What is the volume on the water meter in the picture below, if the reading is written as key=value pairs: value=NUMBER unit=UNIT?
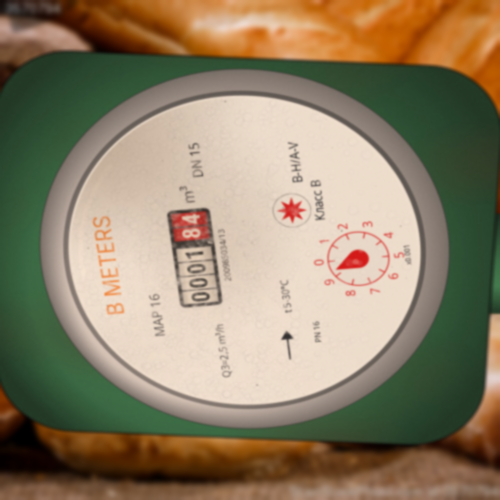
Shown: value=1.839 unit=m³
